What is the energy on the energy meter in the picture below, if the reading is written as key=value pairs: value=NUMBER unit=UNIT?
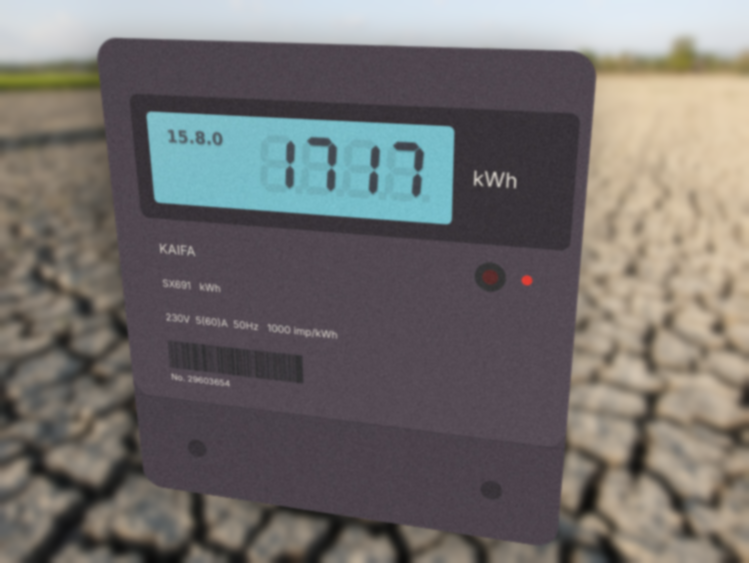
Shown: value=1717 unit=kWh
